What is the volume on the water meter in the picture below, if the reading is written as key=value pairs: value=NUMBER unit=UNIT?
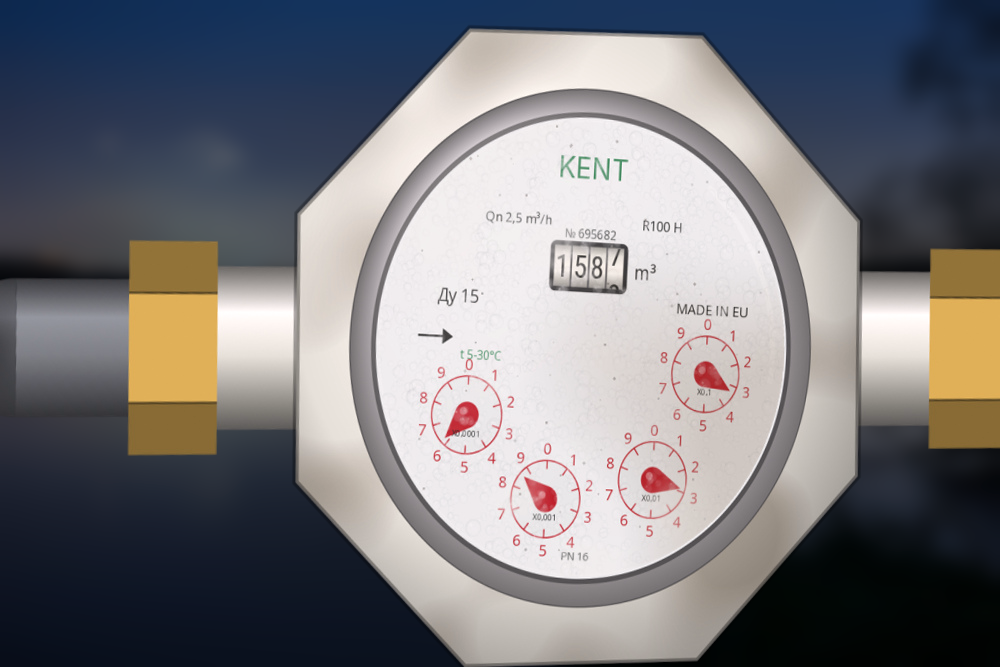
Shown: value=1587.3286 unit=m³
